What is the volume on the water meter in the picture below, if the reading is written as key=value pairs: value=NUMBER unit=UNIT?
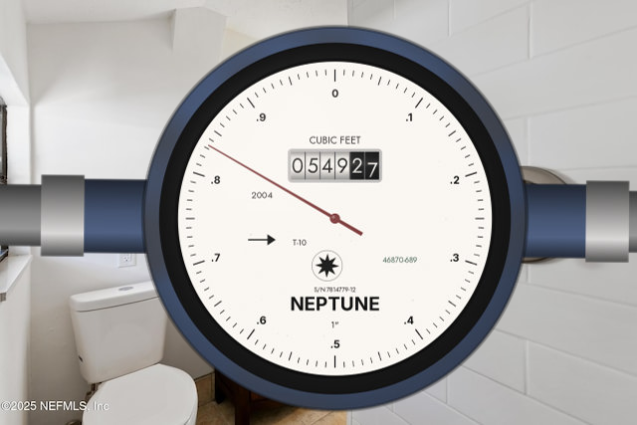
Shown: value=54926.83 unit=ft³
